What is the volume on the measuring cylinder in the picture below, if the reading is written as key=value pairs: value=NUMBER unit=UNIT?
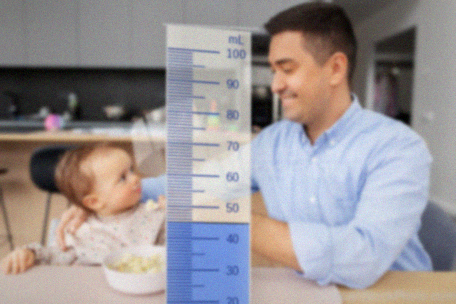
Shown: value=45 unit=mL
